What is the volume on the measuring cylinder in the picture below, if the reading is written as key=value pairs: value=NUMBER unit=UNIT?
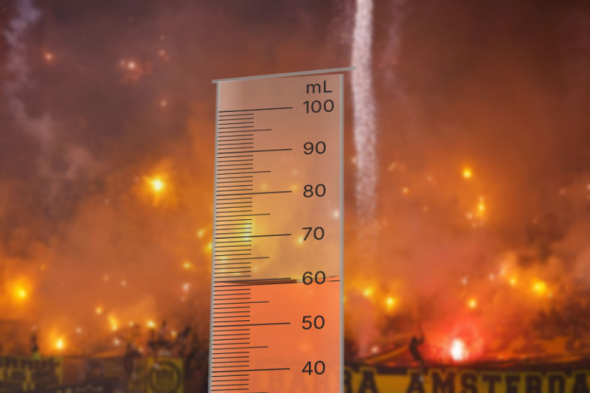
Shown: value=59 unit=mL
